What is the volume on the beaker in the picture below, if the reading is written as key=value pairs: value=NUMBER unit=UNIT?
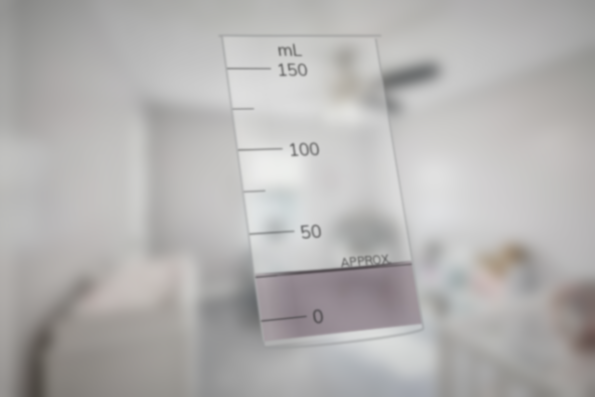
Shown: value=25 unit=mL
